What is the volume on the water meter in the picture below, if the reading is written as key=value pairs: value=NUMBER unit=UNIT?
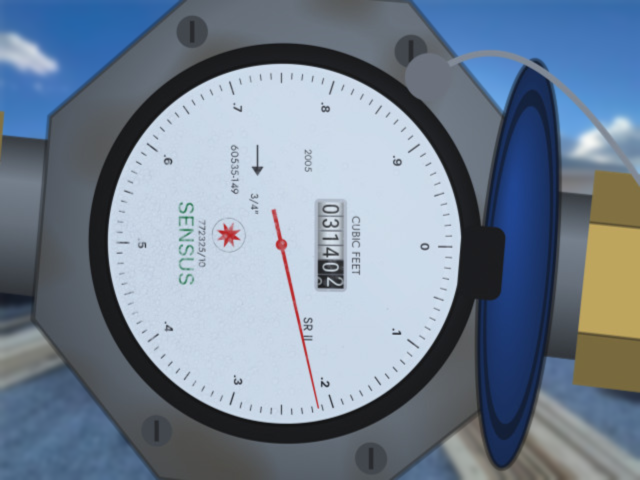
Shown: value=31402.21 unit=ft³
